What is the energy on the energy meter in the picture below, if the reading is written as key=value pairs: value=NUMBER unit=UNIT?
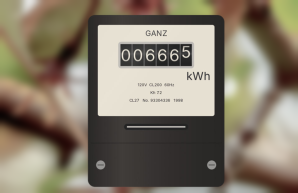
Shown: value=6665 unit=kWh
